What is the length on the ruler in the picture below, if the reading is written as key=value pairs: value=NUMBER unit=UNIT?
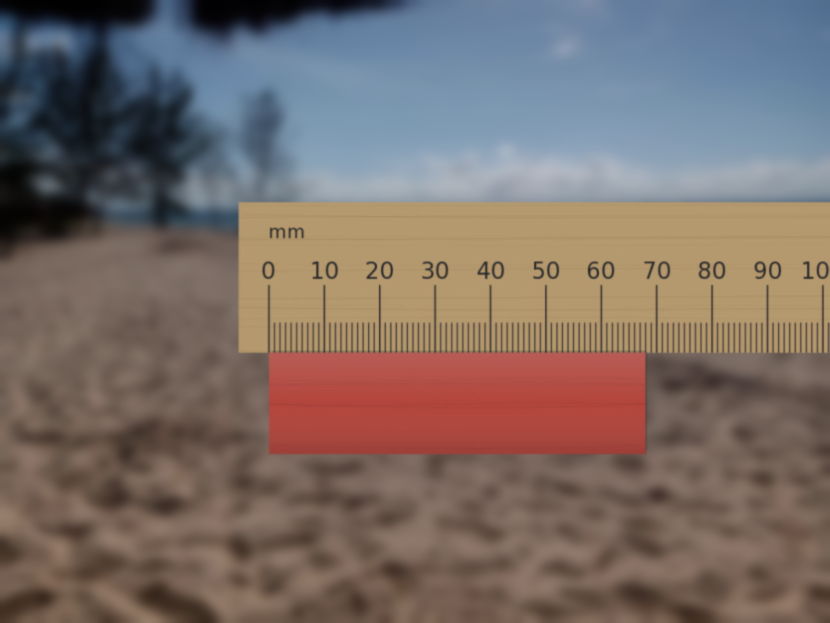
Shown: value=68 unit=mm
